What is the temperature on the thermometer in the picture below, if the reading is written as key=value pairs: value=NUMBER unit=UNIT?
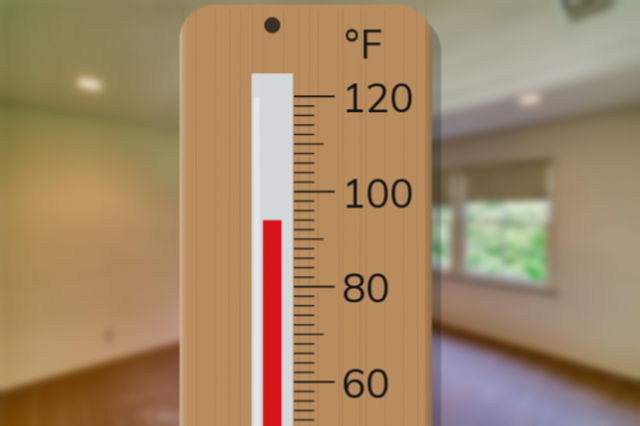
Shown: value=94 unit=°F
